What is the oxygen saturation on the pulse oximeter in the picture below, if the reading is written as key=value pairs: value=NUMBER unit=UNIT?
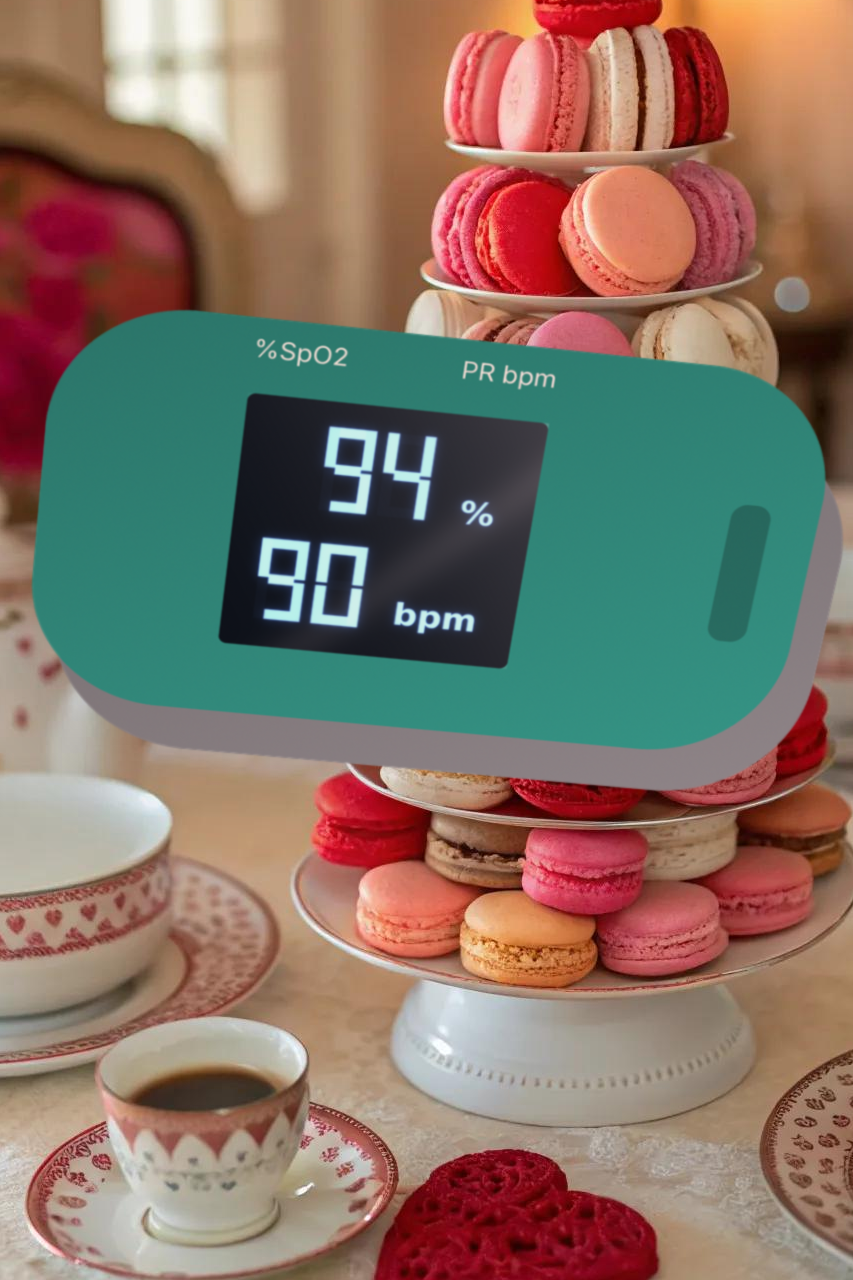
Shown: value=94 unit=%
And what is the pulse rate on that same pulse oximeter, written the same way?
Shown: value=90 unit=bpm
